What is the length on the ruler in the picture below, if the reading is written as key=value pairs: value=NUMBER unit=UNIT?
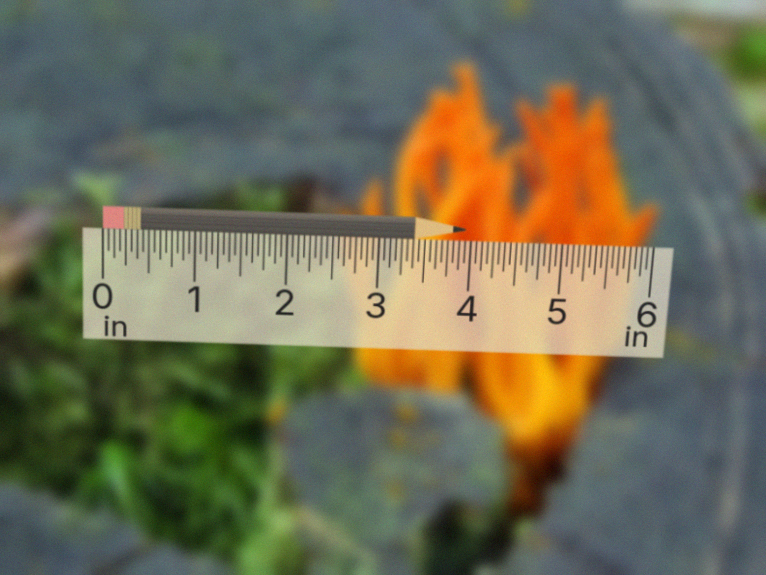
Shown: value=3.9375 unit=in
